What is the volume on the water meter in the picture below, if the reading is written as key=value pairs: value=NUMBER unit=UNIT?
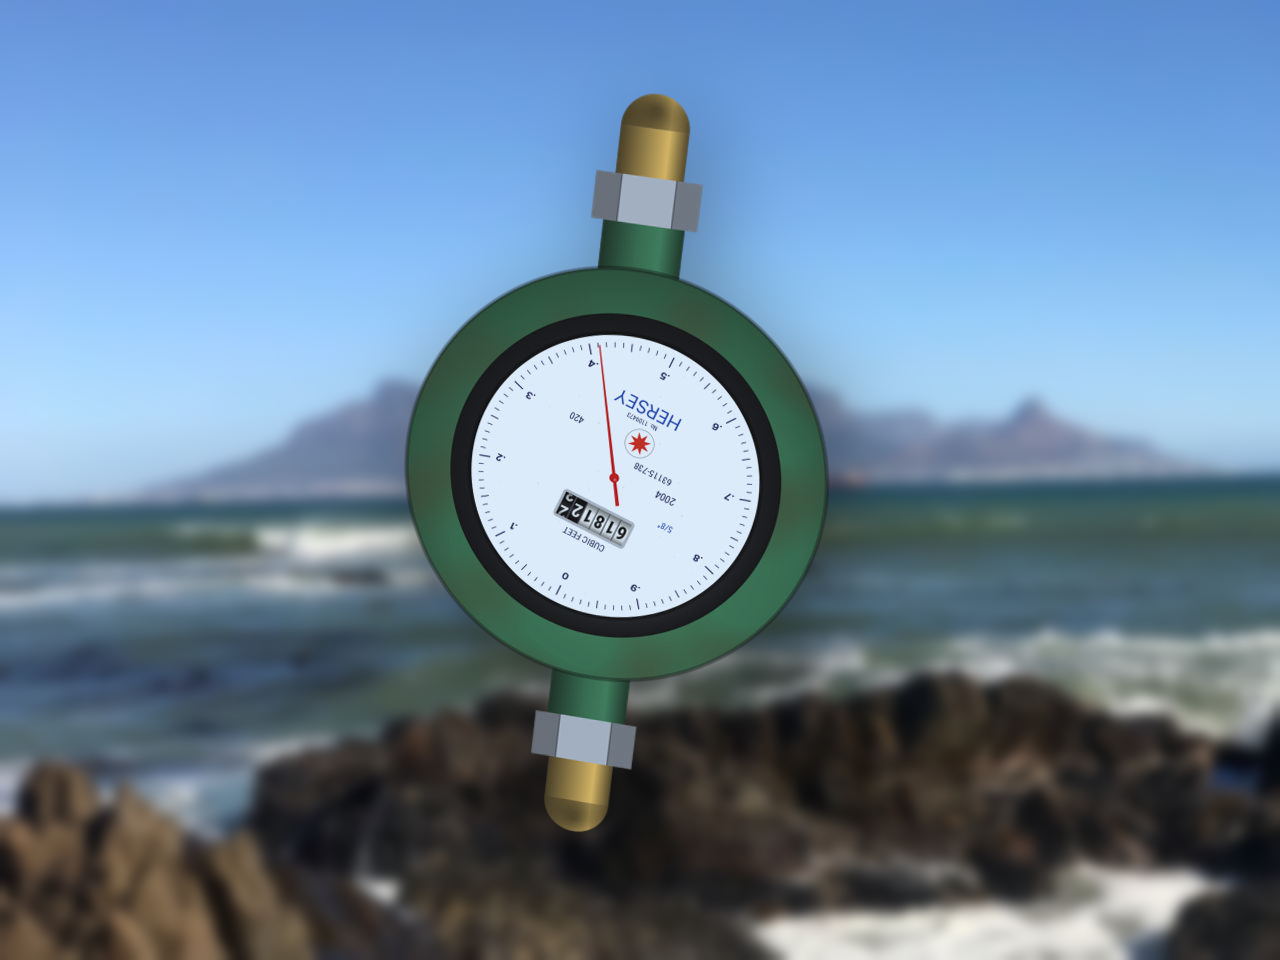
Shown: value=618122.41 unit=ft³
